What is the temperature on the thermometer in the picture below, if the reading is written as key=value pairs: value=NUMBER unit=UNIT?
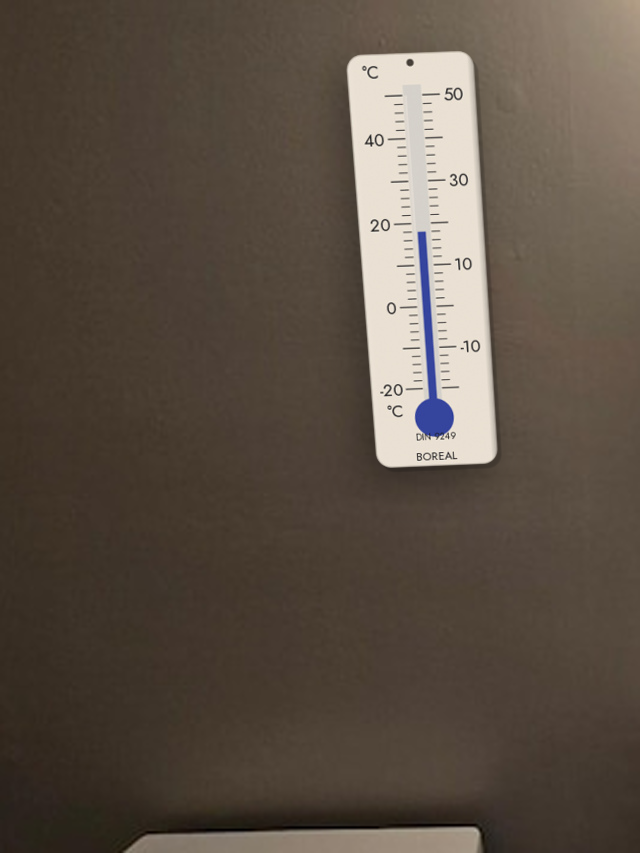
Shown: value=18 unit=°C
